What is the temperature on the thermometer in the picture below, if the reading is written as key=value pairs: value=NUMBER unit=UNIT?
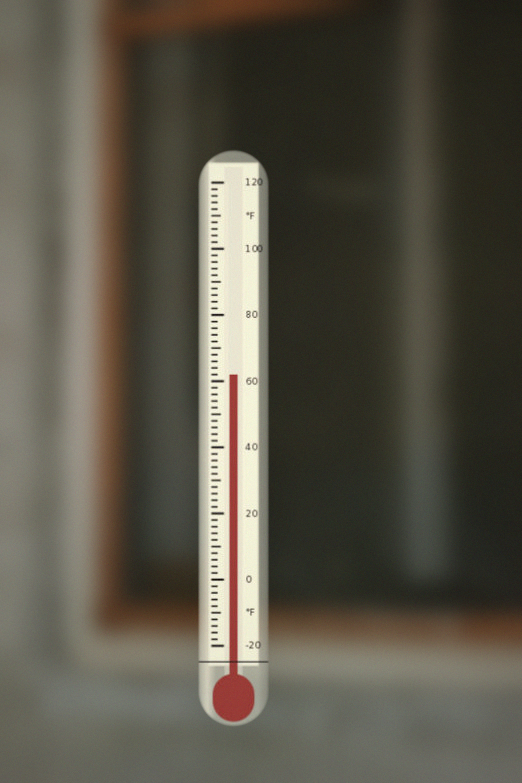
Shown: value=62 unit=°F
